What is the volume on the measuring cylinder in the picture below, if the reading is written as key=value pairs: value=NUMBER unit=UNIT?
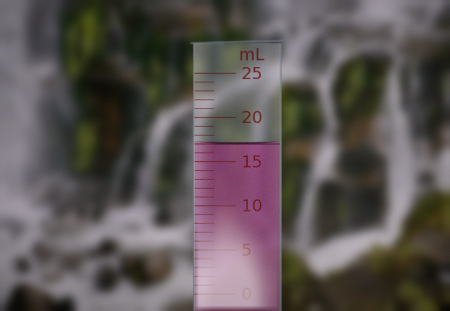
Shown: value=17 unit=mL
